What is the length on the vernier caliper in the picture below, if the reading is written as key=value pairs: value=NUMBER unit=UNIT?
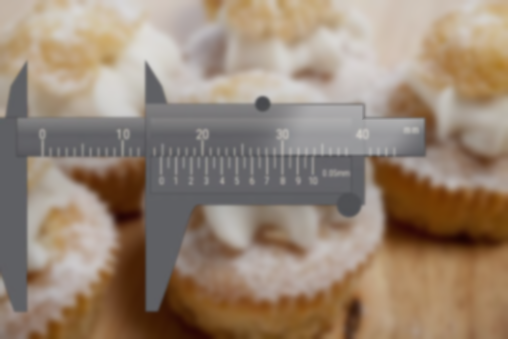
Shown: value=14.8 unit=mm
